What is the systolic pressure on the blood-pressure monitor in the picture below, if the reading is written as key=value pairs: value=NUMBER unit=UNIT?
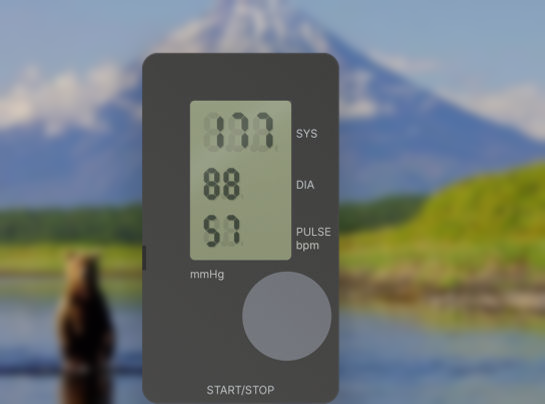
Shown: value=177 unit=mmHg
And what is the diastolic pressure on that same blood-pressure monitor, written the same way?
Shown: value=88 unit=mmHg
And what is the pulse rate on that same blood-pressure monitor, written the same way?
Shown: value=57 unit=bpm
